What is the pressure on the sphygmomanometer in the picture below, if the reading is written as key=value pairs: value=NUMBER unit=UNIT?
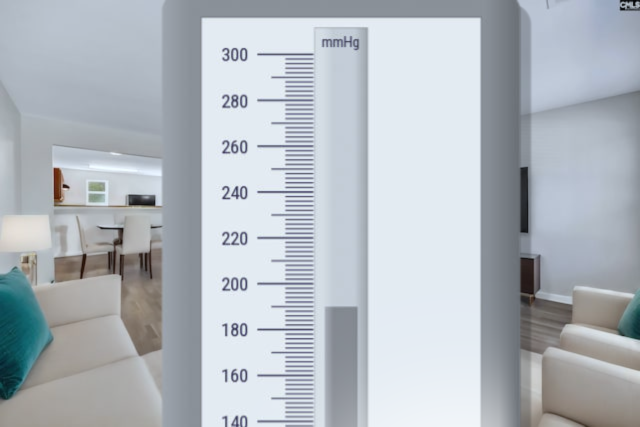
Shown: value=190 unit=mmHg
